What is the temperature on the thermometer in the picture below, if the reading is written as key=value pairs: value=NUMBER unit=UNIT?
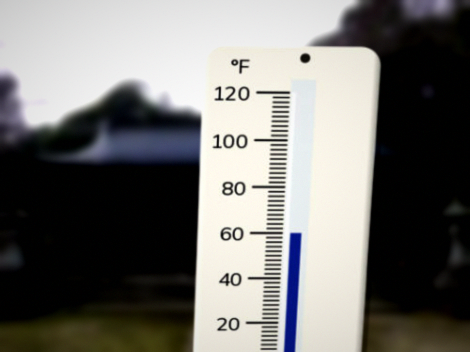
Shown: value=60 unit=°F
